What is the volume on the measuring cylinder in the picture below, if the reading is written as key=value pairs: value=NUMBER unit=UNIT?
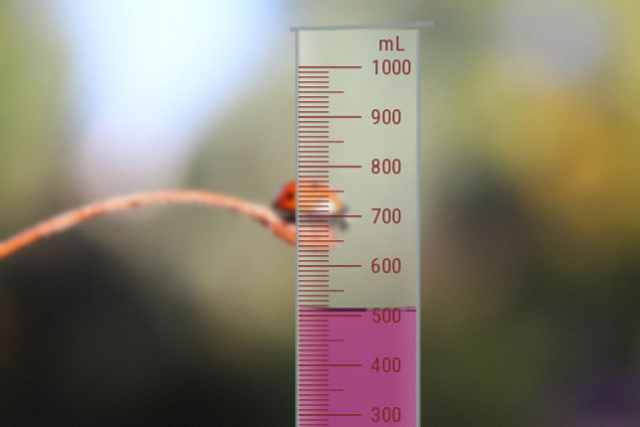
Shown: value=510 unit=mL
